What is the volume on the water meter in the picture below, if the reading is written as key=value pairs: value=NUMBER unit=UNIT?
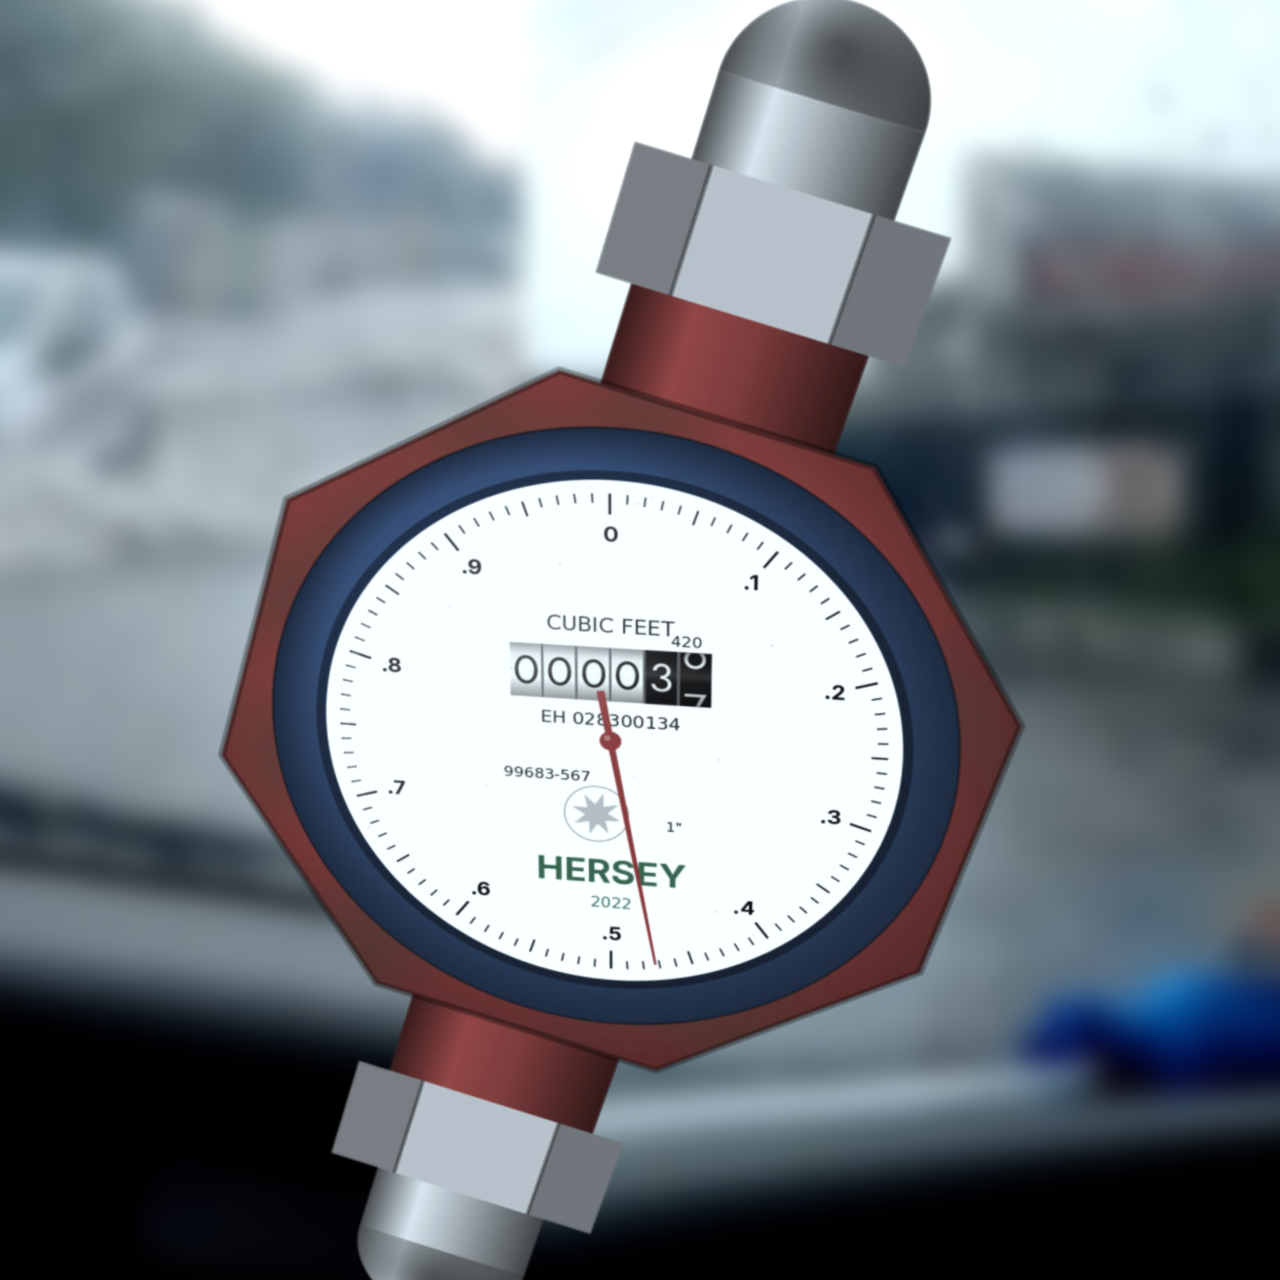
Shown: value=36.47 unit=ft³
